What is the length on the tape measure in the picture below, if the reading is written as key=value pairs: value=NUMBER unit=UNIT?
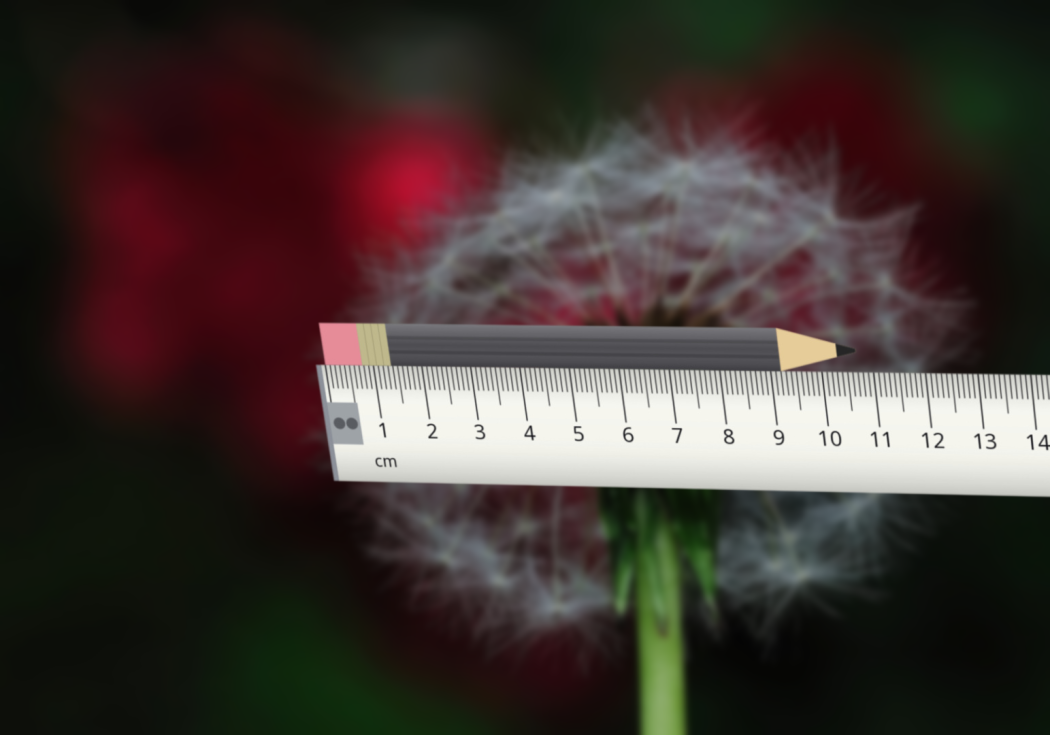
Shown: value=10.7 unit=cm
